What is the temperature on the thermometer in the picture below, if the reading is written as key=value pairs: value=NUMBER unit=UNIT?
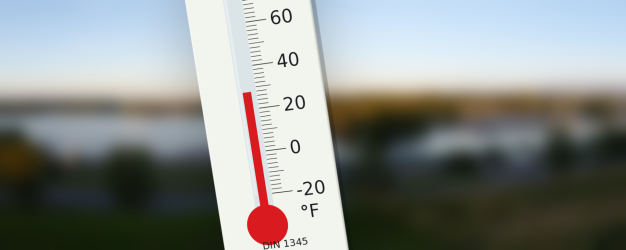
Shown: value=28 unit=°F
